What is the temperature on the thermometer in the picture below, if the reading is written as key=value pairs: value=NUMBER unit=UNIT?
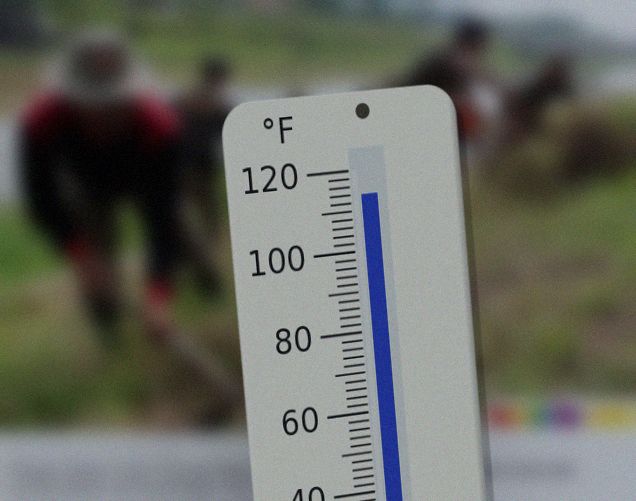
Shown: value=114 unit=°F
